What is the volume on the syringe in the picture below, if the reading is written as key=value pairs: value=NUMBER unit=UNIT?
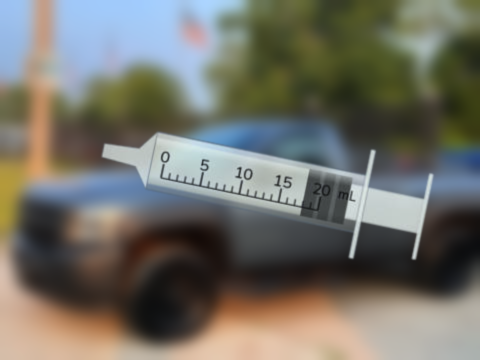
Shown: value=18 unit=mL
